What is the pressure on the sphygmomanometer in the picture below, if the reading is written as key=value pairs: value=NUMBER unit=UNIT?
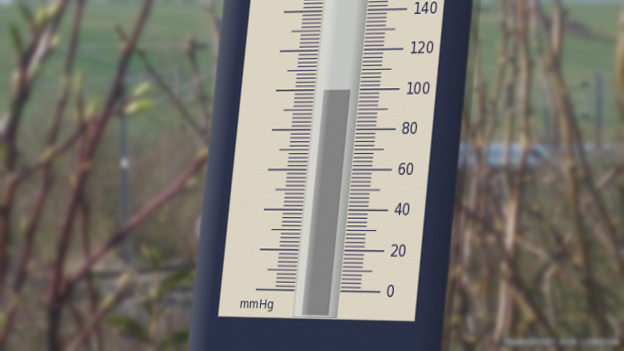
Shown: value=100 unit=mmHg
